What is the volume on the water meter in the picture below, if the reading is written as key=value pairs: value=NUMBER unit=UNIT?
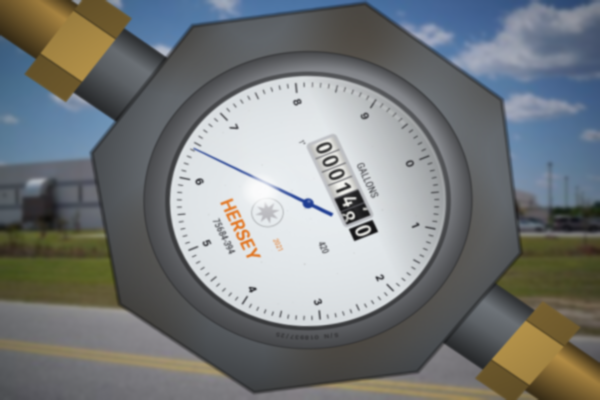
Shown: value=1476.4 unit=gal
